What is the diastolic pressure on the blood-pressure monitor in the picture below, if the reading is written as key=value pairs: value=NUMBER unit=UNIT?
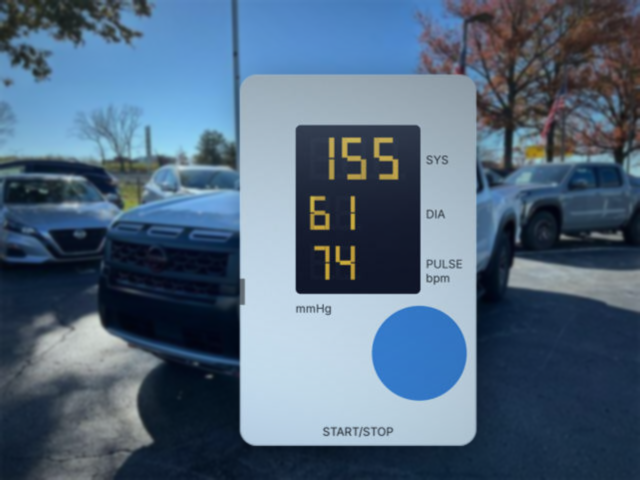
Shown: value=61 unit=mmHg
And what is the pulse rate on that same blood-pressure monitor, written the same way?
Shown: value=74 unit=bpm
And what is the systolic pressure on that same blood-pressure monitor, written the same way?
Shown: value=155 unit=mmHg
